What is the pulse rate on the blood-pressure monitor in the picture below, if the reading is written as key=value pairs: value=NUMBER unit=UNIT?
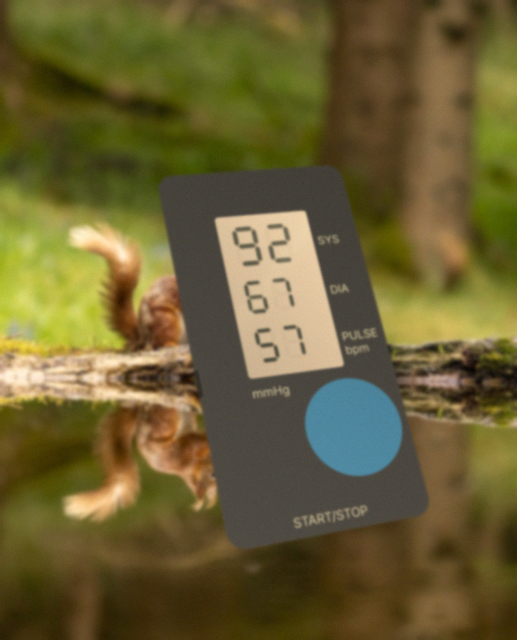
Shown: value=57 unit=bpm
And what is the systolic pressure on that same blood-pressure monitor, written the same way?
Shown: value=92 unit=mmHg
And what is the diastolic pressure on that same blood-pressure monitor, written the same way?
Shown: value=67 unit=mmHg
